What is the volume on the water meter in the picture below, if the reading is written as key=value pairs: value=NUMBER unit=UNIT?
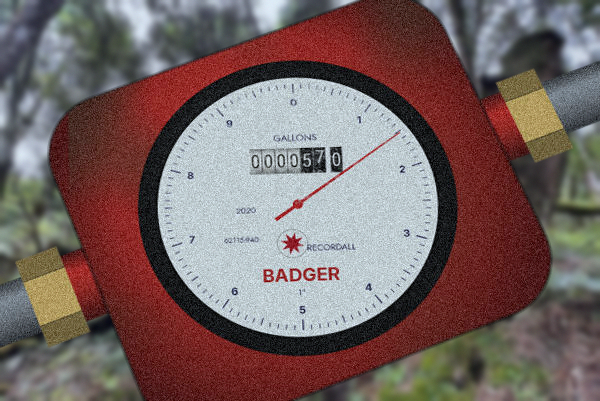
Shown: value=571.5 unit=gal
